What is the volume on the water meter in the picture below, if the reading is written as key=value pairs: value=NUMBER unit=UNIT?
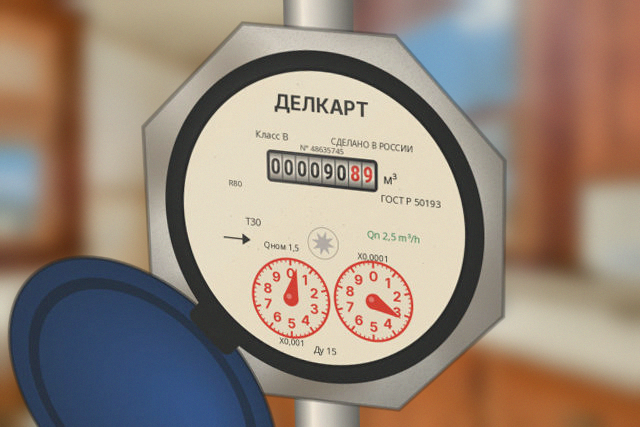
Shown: value=90.8903 unit=m³
